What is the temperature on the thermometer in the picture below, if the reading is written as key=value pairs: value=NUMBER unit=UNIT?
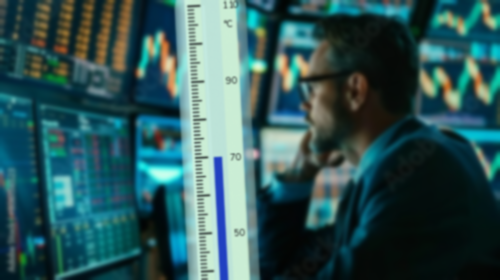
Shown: value=70 unit=°C
